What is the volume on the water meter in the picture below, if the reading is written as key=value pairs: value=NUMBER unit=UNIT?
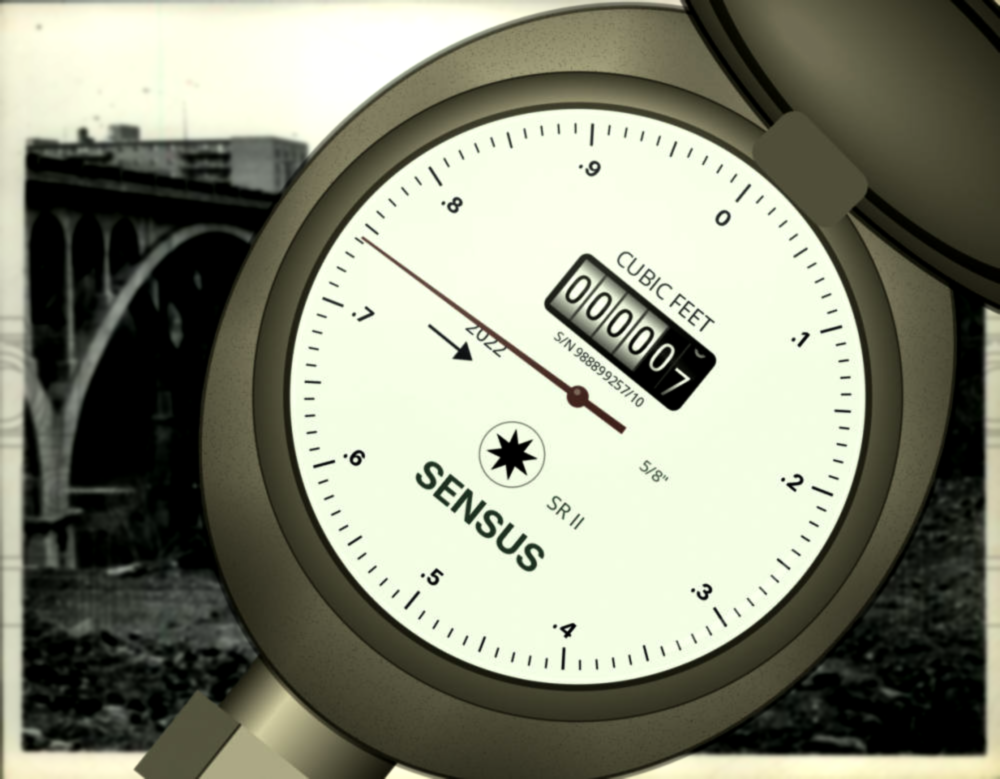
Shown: value=6.74 unit=ft³
